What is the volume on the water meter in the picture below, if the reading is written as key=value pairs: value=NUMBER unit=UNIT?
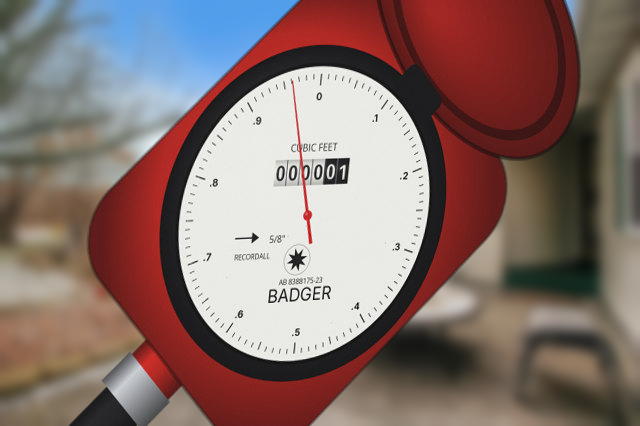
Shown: value=0.96 unit=ft³
